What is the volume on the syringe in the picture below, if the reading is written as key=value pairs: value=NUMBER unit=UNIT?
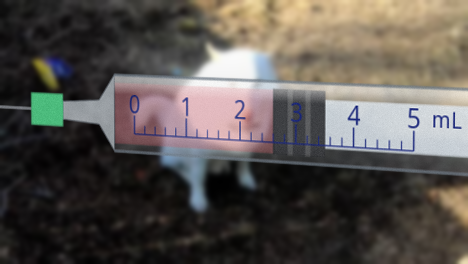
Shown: value=2.6 unit=mL
